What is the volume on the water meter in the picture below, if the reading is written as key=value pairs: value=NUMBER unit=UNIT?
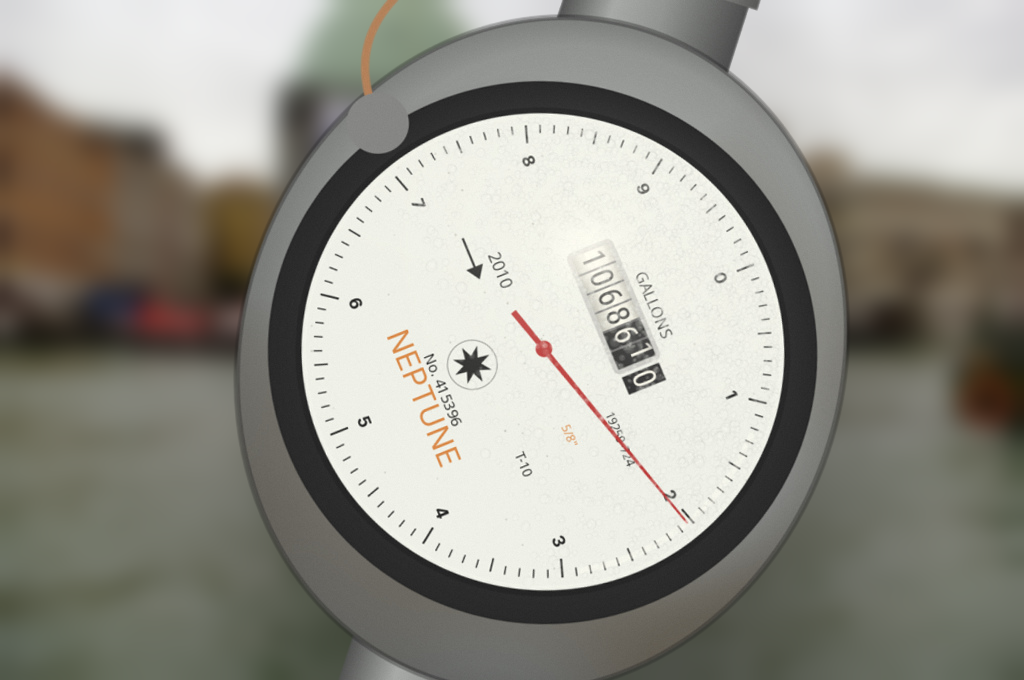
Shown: value=1068612.0 unit=gal
